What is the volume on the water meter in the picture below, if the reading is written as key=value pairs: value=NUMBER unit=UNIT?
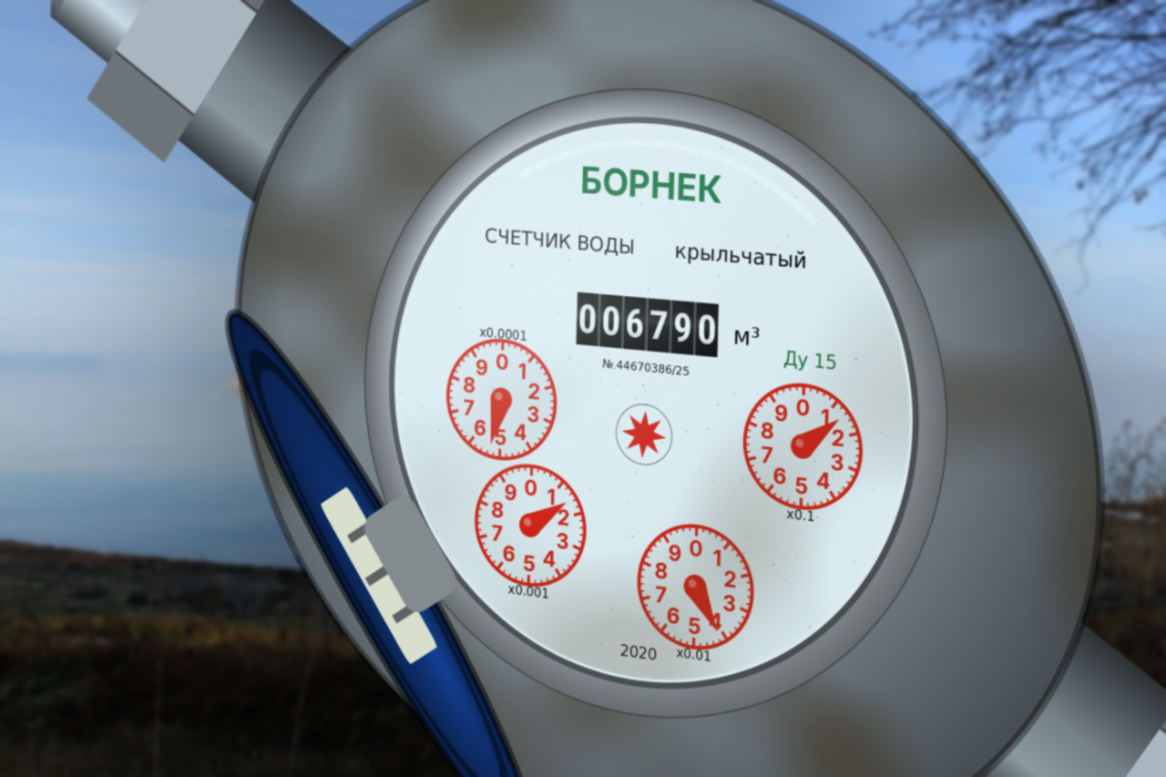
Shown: value=6790.1415 unit=m³
